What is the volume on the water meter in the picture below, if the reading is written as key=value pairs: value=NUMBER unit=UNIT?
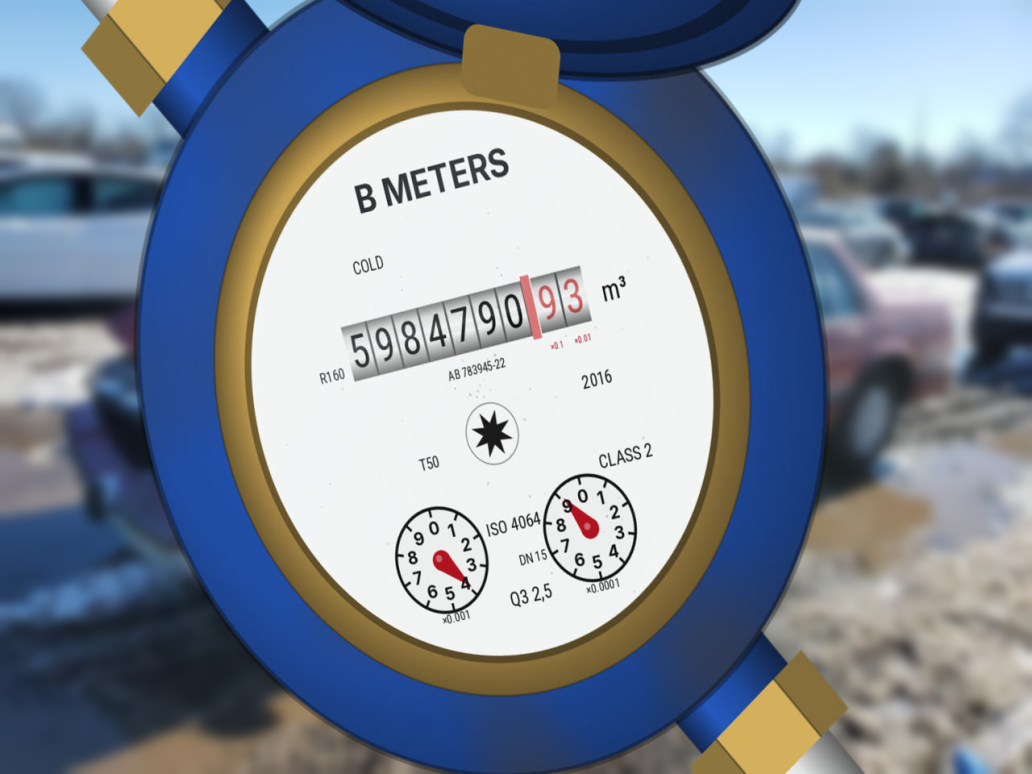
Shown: value=5984790.9339 unit=m³
